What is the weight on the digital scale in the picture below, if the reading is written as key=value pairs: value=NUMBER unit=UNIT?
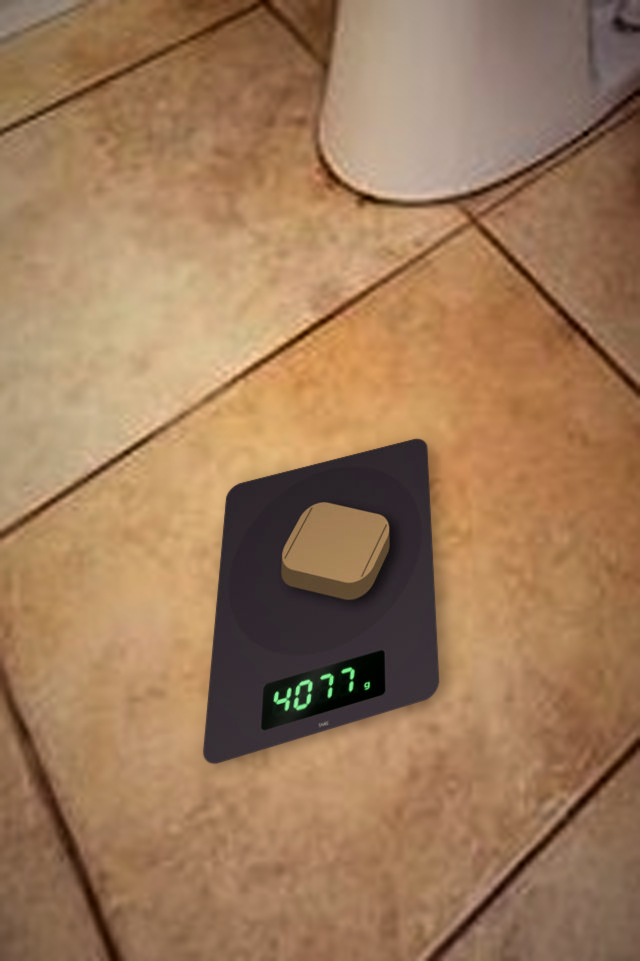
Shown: value=4077 unit=g
